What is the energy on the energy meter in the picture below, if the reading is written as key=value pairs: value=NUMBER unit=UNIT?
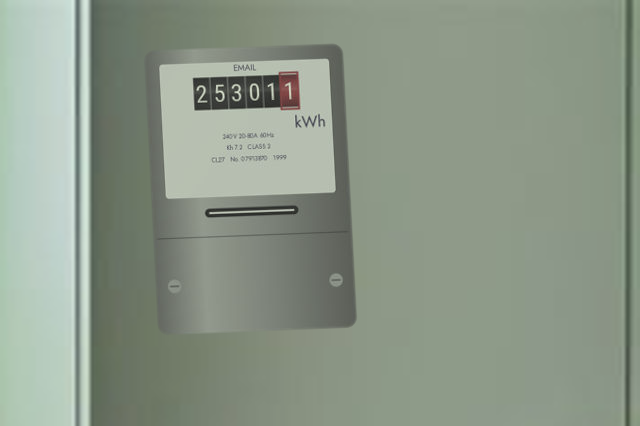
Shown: value=25301.1 unit=kWh
